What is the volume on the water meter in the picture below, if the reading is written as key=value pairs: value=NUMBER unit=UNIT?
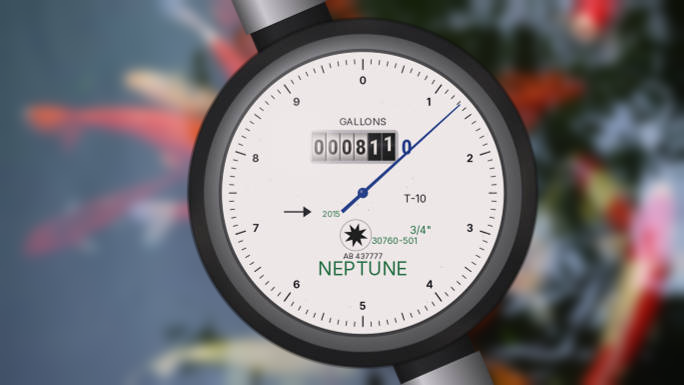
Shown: value=8111.3 unit=gal
